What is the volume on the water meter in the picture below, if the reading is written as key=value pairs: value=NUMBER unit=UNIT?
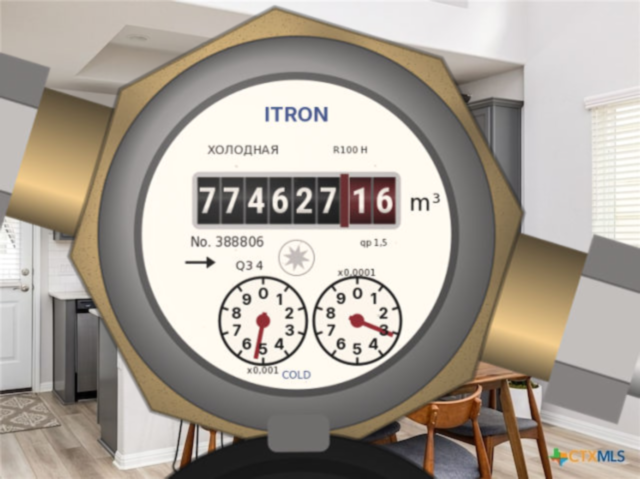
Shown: value=774627.1653 unit=m³
